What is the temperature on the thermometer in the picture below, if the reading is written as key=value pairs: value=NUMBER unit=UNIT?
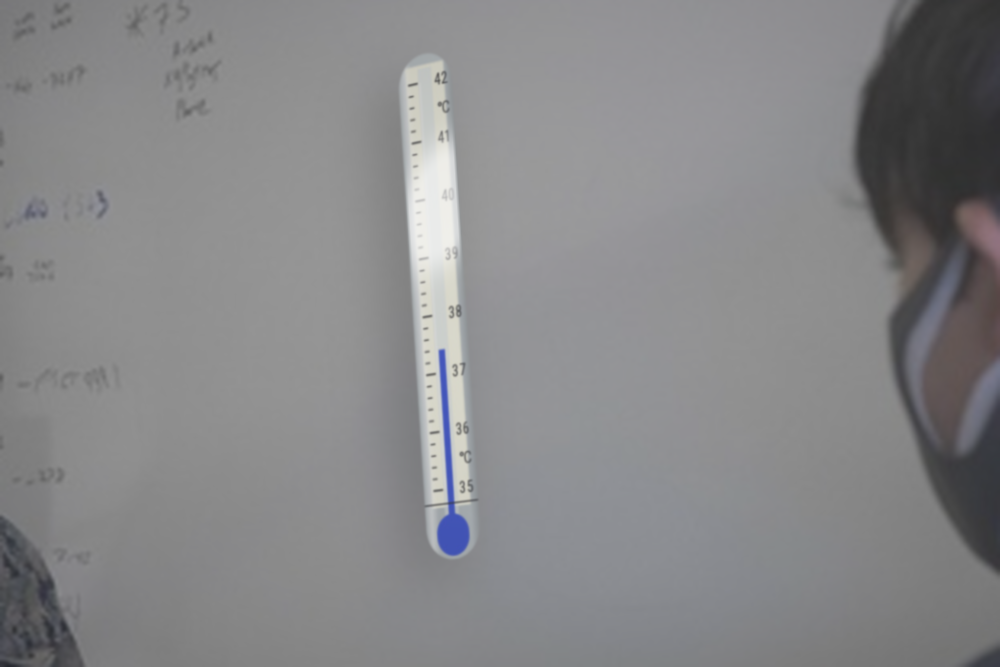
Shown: value=37.4 unit=°C
